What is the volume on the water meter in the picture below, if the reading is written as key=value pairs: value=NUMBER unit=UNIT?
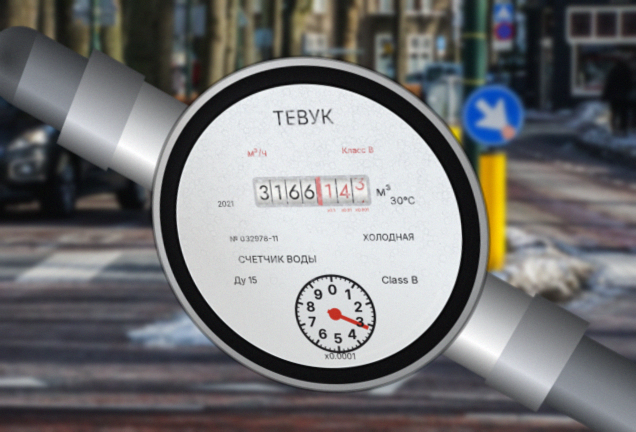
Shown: value=3166.1433 unit=m³
